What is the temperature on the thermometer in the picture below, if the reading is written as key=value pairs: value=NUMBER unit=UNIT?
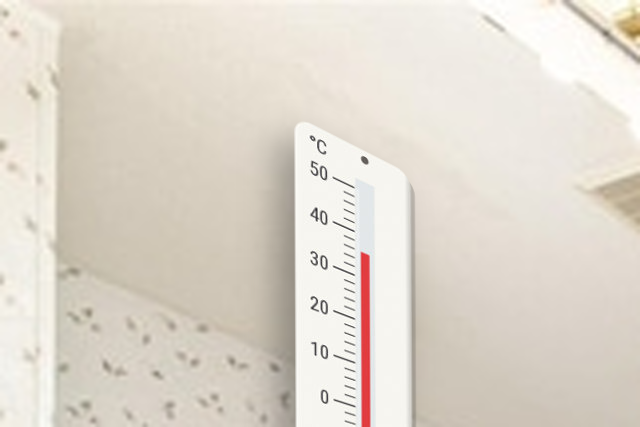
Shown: value=36 unit=°C
